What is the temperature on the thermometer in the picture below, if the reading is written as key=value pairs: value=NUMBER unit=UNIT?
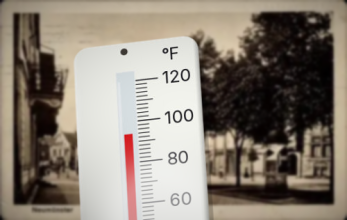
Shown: value=94 unit=°F
